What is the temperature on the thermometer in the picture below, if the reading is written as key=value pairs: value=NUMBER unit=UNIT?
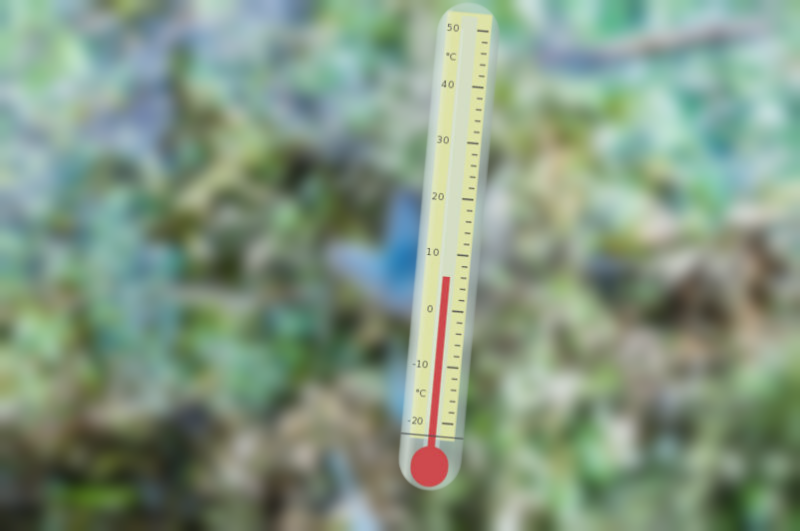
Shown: value=6 unit=°C
